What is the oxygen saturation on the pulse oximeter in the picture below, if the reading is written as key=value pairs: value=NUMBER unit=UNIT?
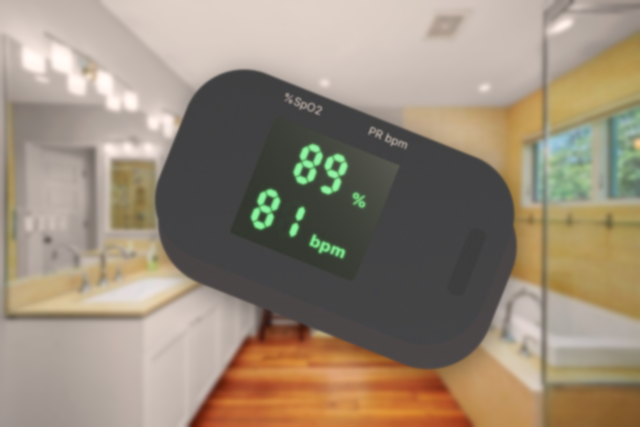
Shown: value=89 unit=%
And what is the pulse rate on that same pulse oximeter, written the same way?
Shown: value=81 unit=bpm
